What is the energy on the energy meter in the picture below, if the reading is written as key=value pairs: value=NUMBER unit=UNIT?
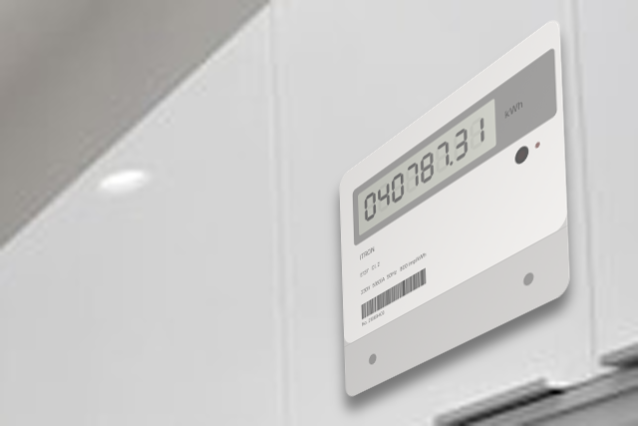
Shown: value=40787.31 unit=kWh
